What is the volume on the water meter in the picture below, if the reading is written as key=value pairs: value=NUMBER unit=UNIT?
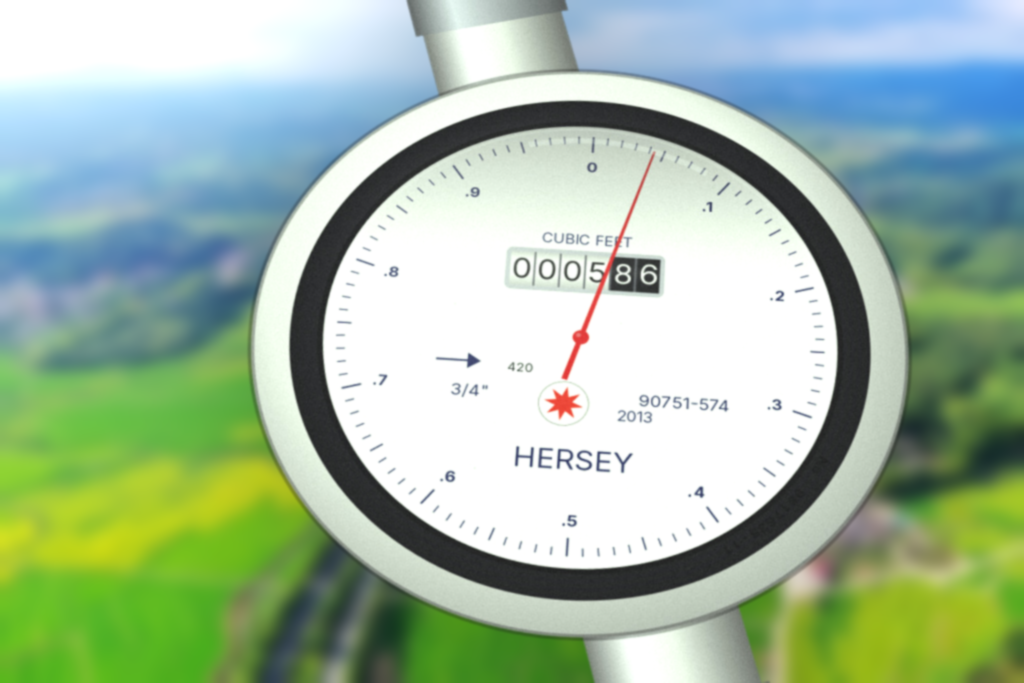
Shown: value=586.04 unit=ft³
